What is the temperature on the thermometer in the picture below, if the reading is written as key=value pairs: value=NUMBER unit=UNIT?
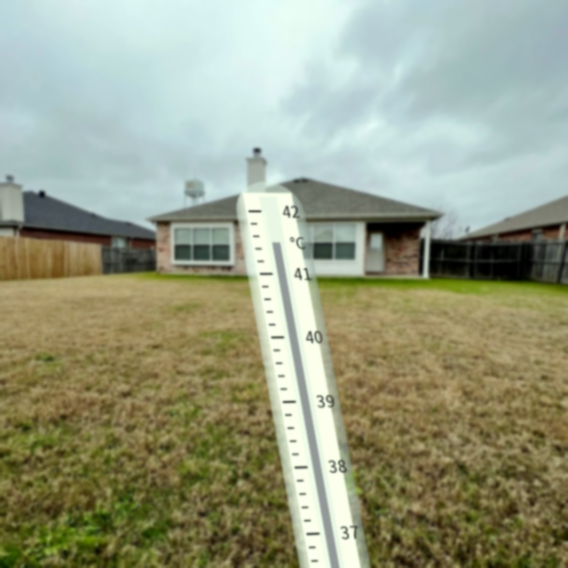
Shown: value=41.5 unit=°C
